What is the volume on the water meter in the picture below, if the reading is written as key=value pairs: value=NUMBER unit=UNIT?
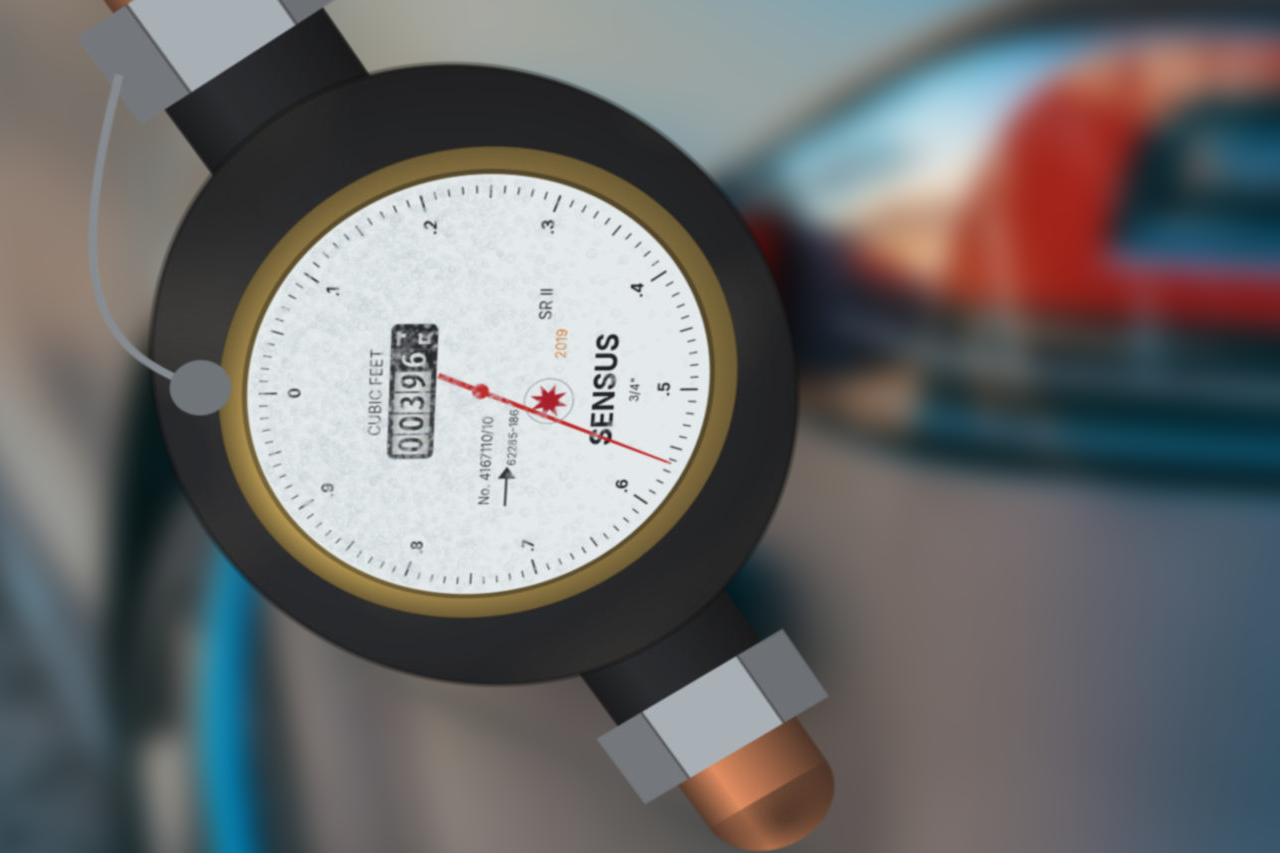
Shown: value=3964.56 unit=ft³
